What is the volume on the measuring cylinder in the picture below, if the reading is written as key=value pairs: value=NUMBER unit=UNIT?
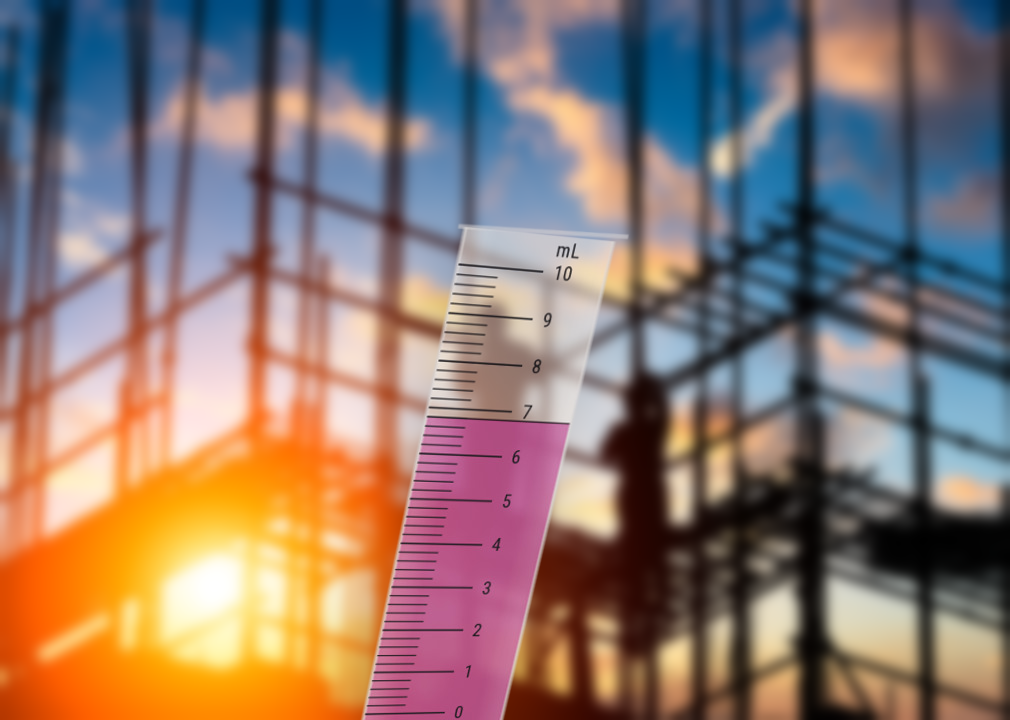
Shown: value=6.8 unit=mL
